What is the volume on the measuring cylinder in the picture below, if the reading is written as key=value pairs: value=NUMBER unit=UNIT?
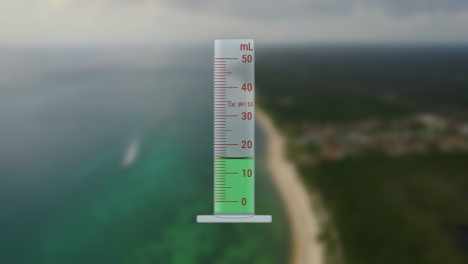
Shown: value=15 unit=mL
